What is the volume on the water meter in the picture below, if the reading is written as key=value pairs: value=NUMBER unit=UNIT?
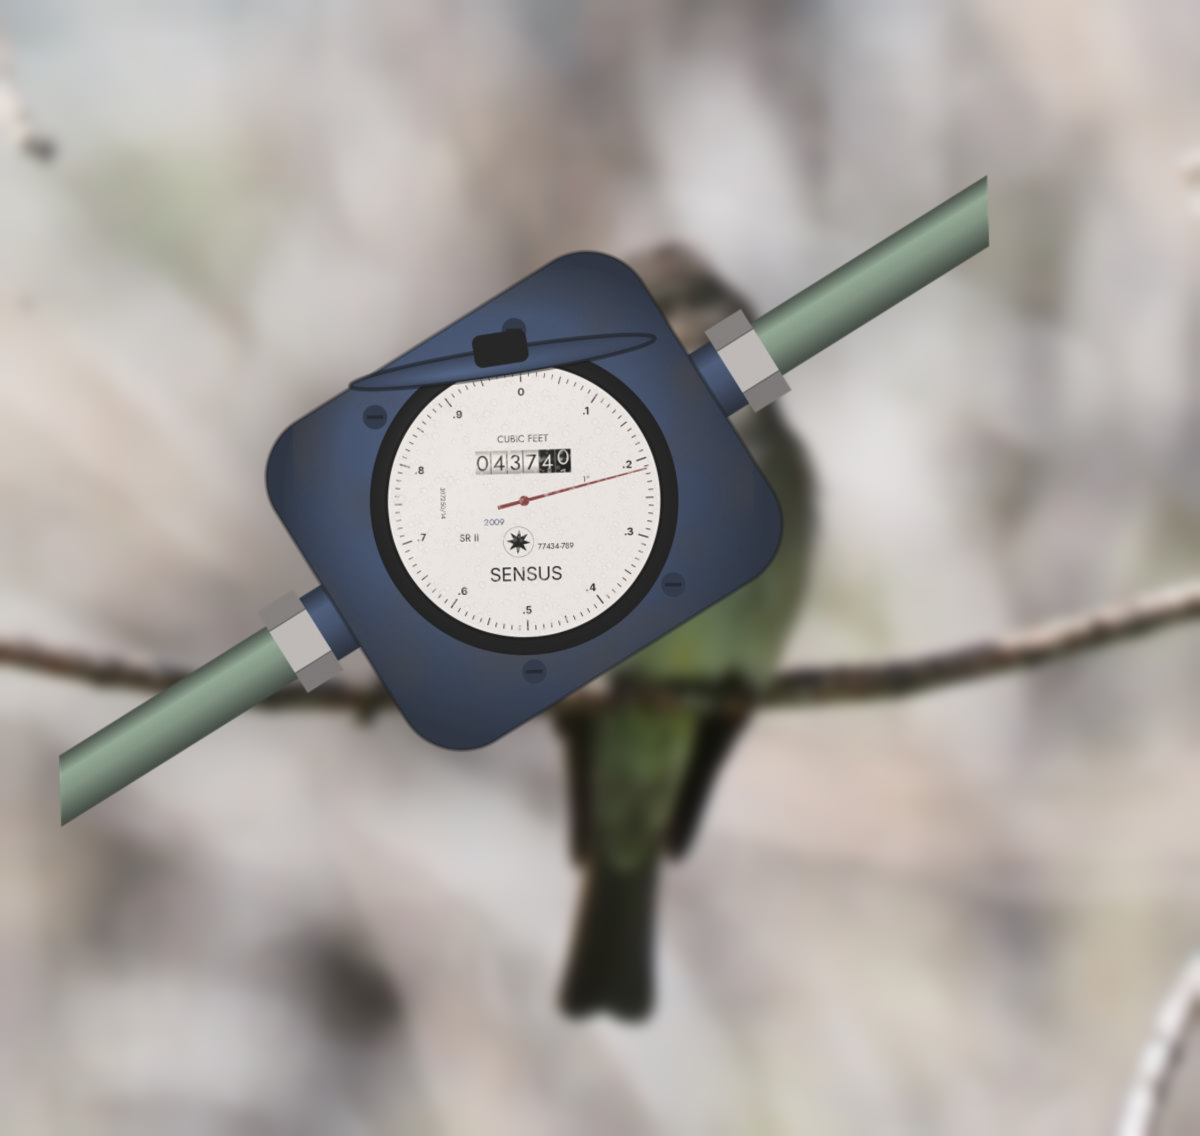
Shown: value=43740.21 unit=ft³
